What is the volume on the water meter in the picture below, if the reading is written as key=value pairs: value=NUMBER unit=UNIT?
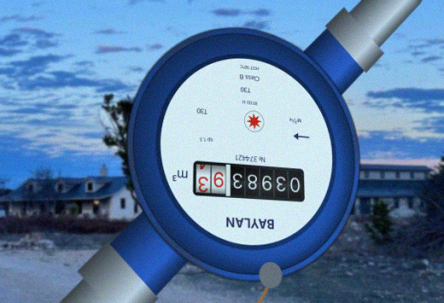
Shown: value=3983.93 unit=m³
